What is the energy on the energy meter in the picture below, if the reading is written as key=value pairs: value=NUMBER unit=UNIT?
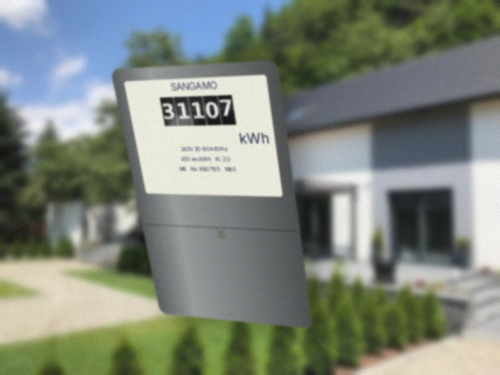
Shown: value=31107 unit=kWh
